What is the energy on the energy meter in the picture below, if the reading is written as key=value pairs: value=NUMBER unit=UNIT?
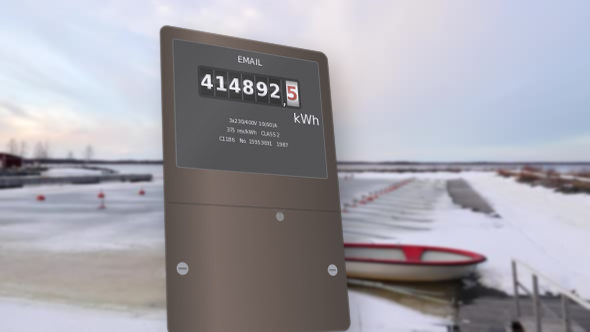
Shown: value=414892.5 unit=kWh
